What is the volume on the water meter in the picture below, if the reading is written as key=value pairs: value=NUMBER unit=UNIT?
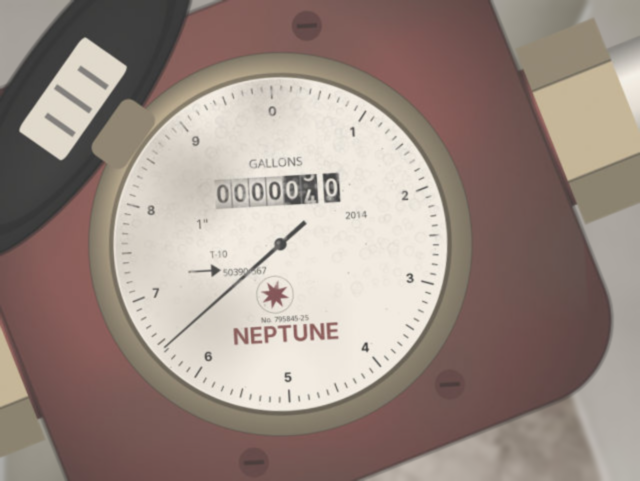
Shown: value=36.4 unit=gal
